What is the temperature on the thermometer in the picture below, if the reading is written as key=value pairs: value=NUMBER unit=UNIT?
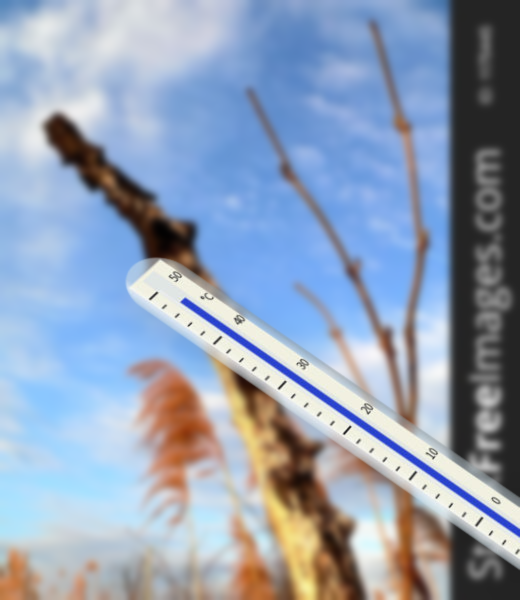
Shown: value=47 unit=°C
